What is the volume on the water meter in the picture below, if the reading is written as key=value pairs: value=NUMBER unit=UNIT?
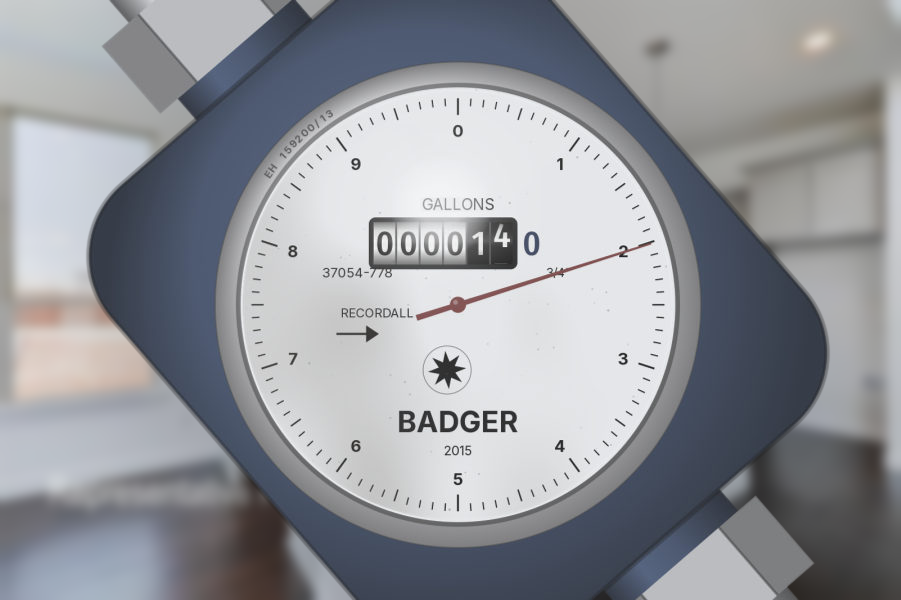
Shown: value=142.0 unit=gal
